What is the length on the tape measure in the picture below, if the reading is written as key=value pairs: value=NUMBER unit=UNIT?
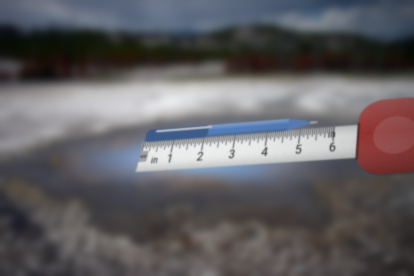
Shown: value=5.5 unit=in
